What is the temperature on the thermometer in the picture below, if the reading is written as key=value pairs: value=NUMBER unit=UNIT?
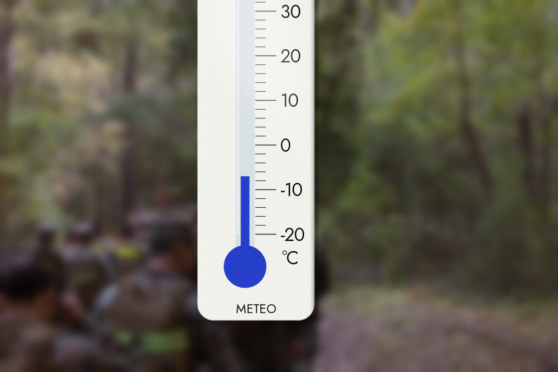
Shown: value=-7 unit=°C
